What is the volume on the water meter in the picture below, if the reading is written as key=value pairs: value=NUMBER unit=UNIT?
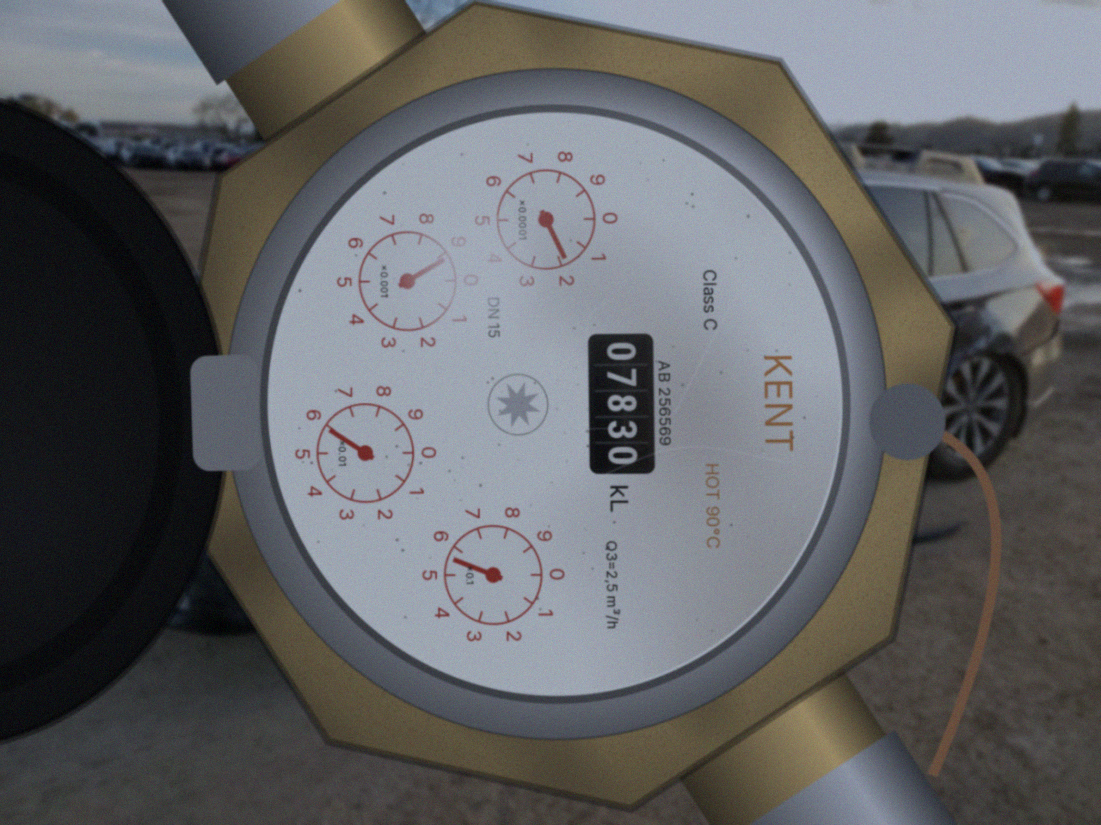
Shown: value=7830.5591 unit=kL
